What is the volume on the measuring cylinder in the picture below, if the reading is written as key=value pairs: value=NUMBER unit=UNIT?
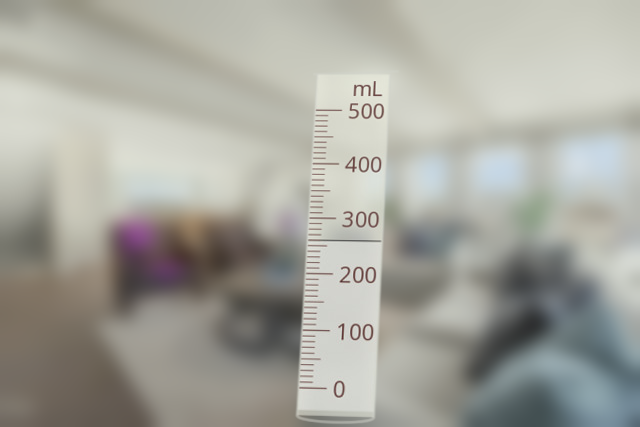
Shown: value=260 unit=mL
